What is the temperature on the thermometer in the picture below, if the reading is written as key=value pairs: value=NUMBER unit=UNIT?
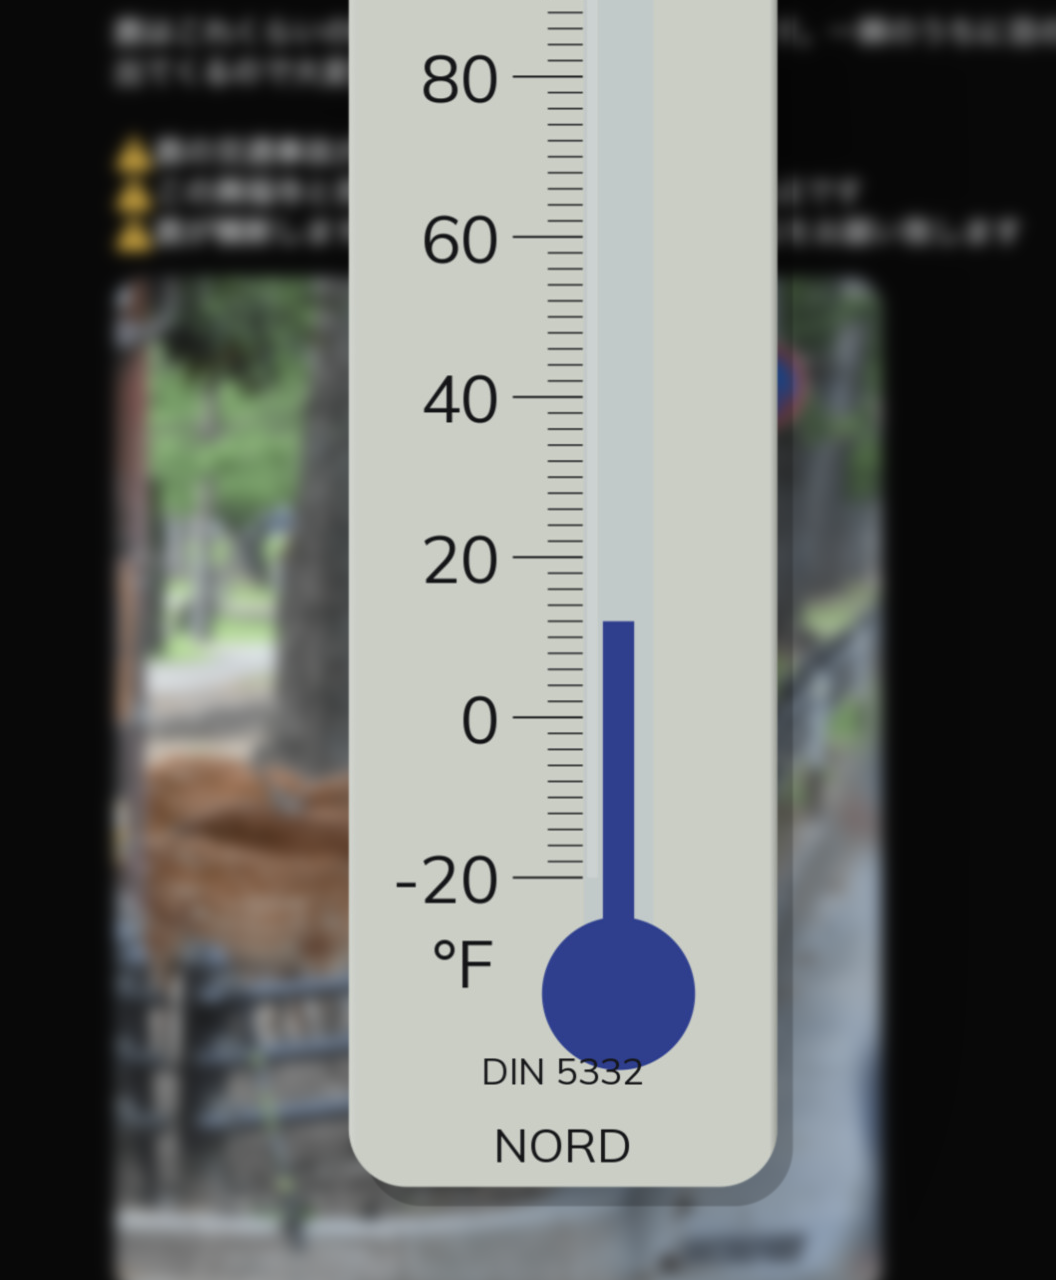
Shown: value=12 unit=°F
